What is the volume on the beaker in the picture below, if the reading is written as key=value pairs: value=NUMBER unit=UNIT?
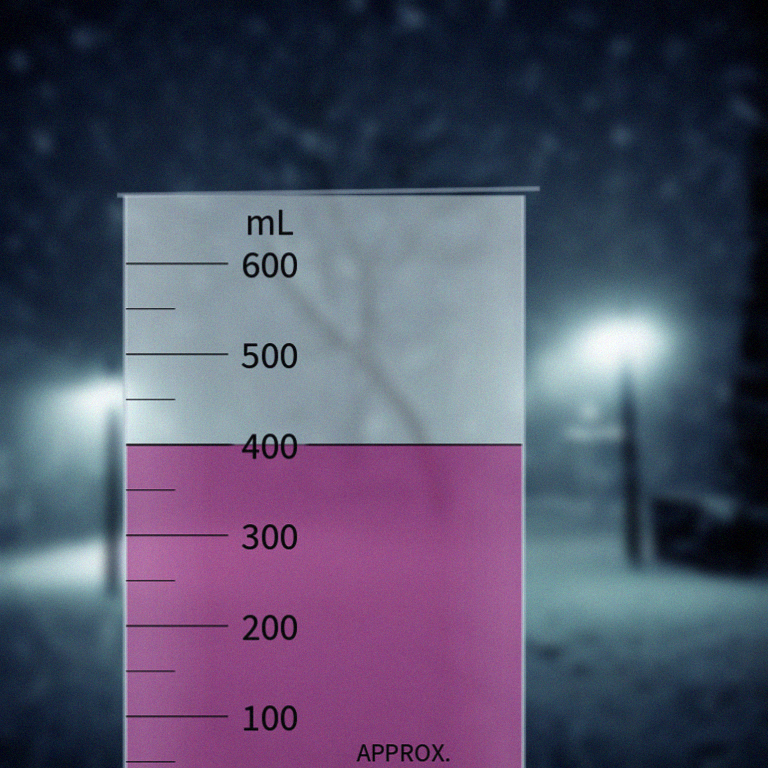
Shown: value=400 unit=mL
